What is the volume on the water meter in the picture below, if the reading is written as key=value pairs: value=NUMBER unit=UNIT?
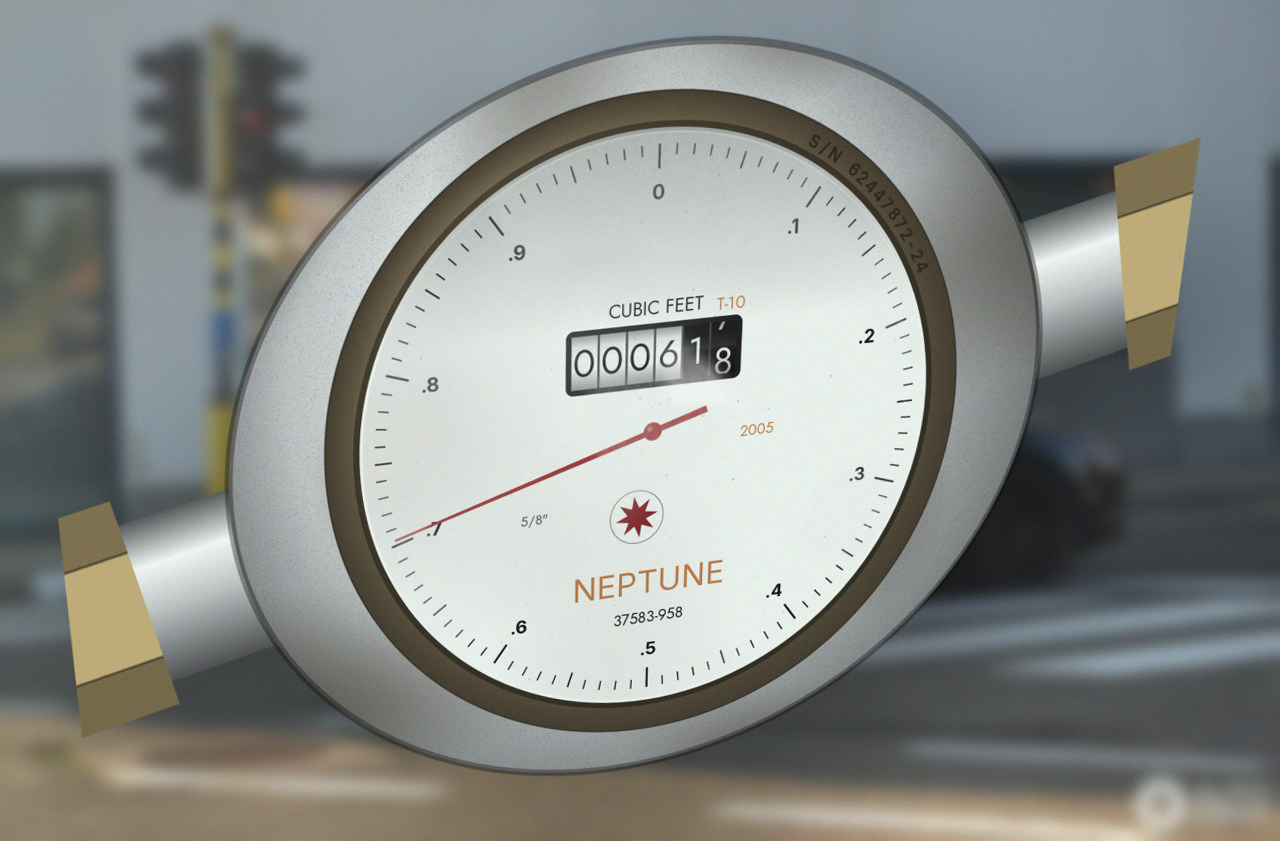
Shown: value=617.70 unit=ft³
